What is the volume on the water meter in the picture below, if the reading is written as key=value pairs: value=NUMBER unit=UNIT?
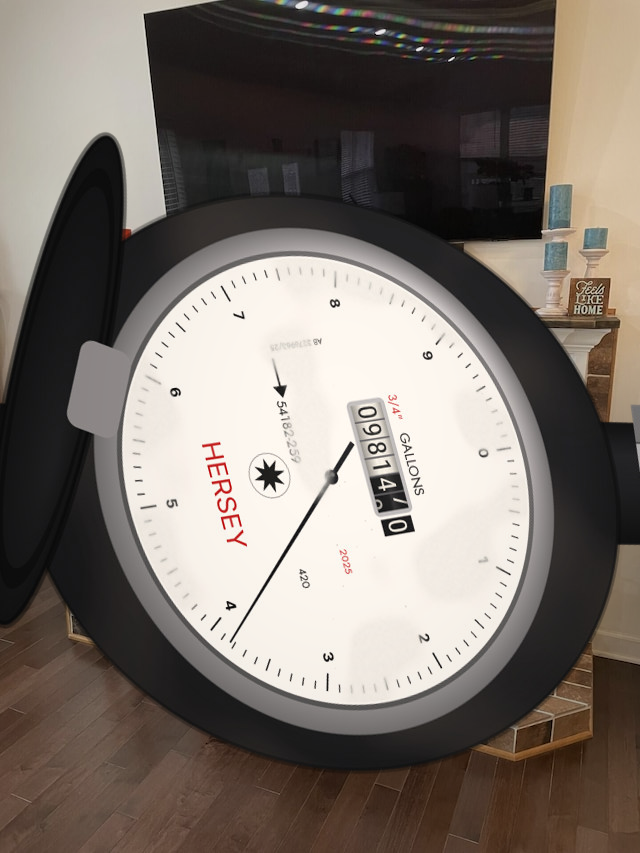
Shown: value=981473.8 unit=gal
